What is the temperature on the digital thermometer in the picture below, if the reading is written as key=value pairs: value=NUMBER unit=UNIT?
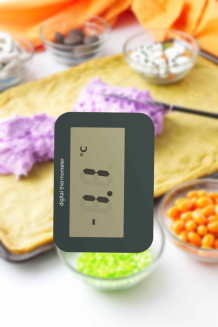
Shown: value=-1.1 unit=°C
